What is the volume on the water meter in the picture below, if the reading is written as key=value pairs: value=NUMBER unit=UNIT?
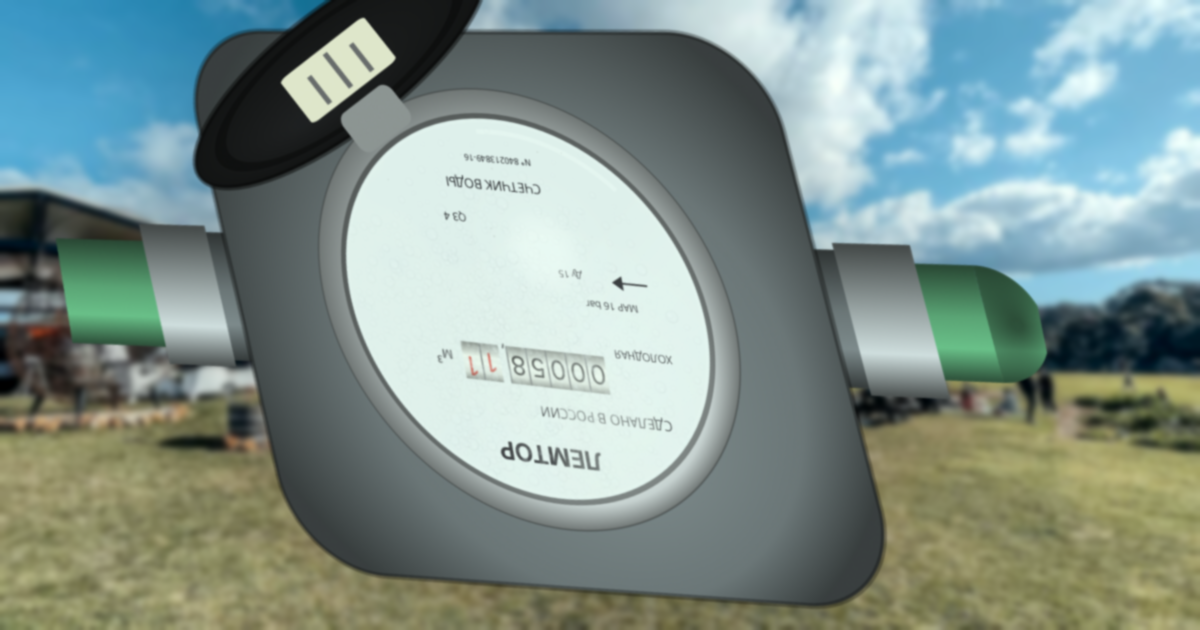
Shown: value=58.11 unit=m³
